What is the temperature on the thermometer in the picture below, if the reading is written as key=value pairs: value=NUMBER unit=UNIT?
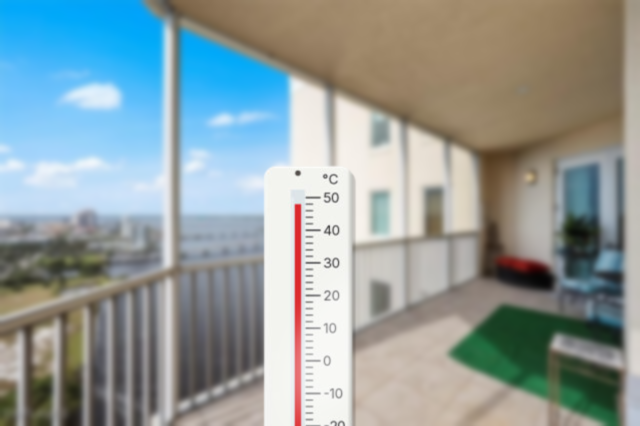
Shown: value=48 unit=°C
